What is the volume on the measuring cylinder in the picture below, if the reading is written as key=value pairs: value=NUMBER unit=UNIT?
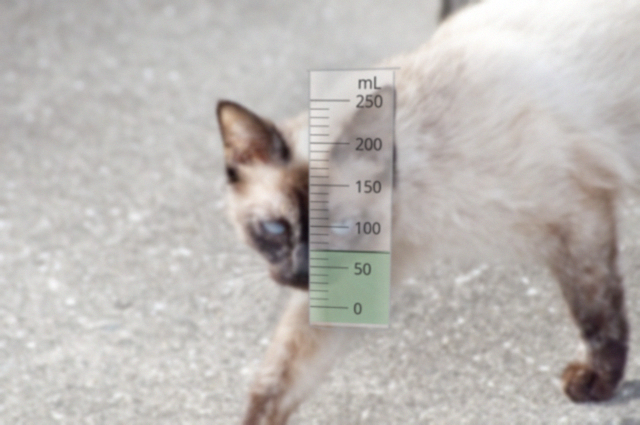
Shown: value=70 unit=mL
